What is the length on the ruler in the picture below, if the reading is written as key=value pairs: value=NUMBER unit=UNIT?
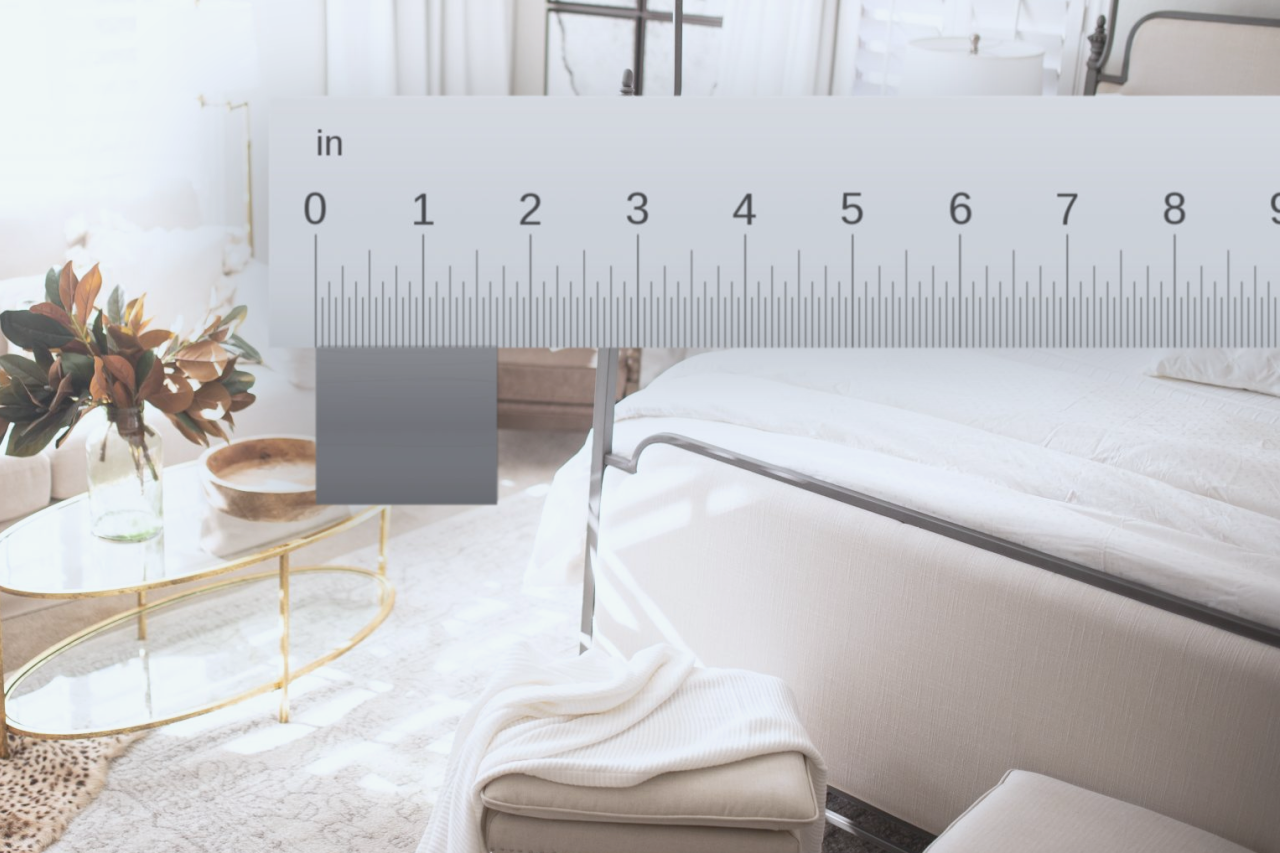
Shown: value=1.6875 unit=in
